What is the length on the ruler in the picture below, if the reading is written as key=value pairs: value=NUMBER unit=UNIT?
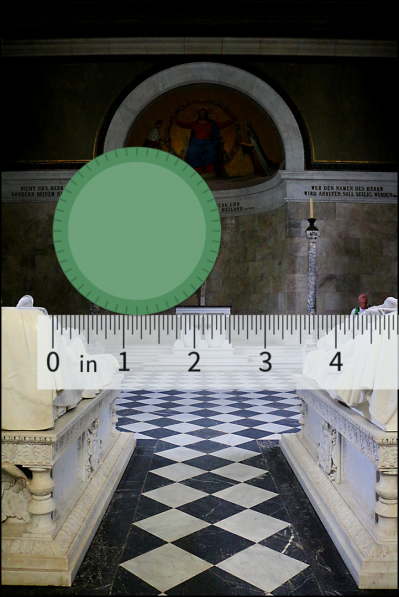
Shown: value=2.375 unit=in
